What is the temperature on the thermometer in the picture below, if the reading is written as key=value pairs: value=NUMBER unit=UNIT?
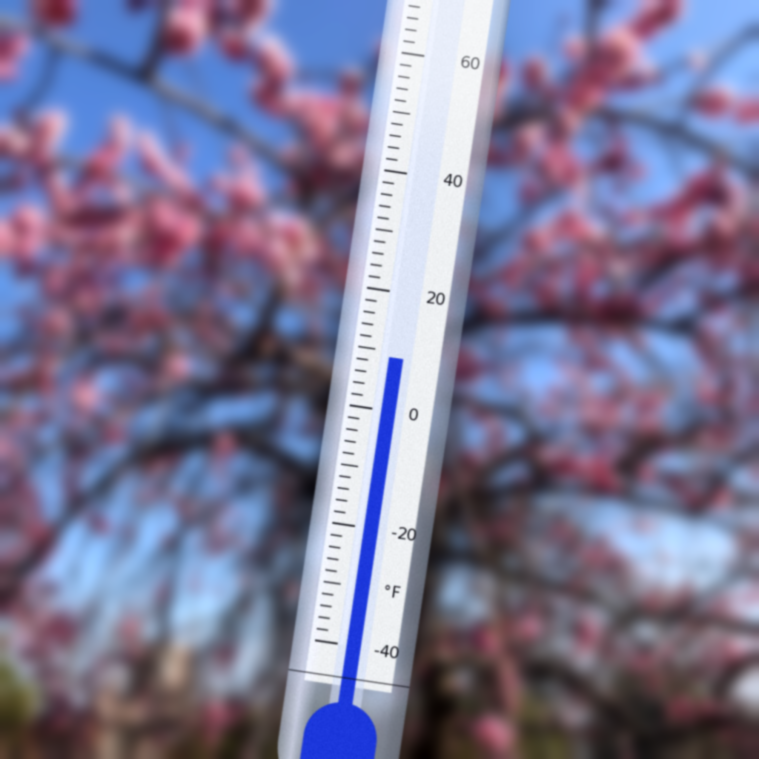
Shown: value=9 unit=°F
